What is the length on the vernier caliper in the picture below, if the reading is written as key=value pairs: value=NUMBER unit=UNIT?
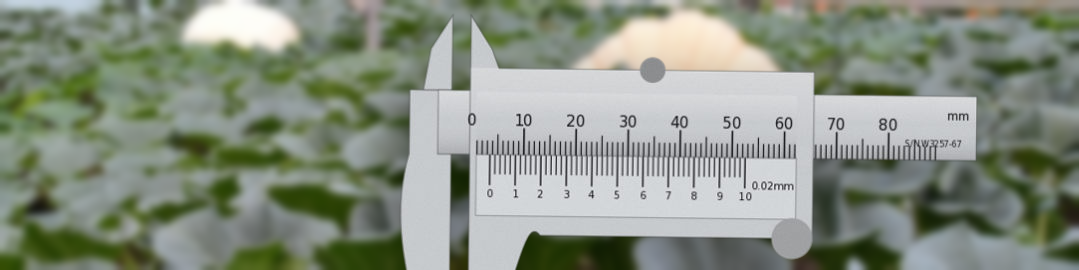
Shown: value=3.5 unit=mm
